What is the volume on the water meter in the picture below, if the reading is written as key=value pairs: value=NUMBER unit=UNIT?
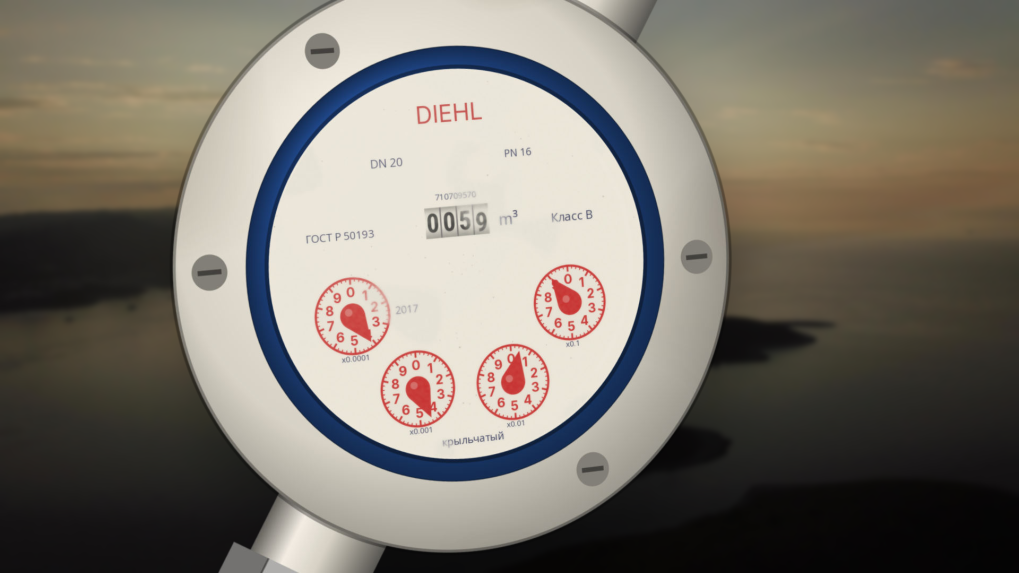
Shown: value=58.9044 unit=m³
